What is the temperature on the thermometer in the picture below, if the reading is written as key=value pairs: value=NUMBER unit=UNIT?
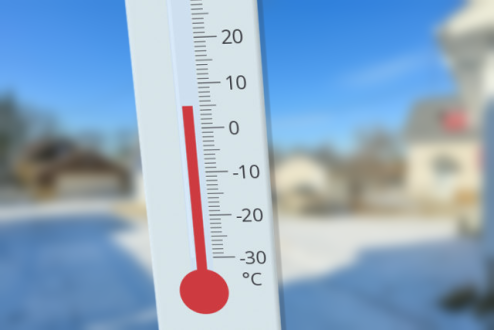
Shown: value=5 unit=°C
